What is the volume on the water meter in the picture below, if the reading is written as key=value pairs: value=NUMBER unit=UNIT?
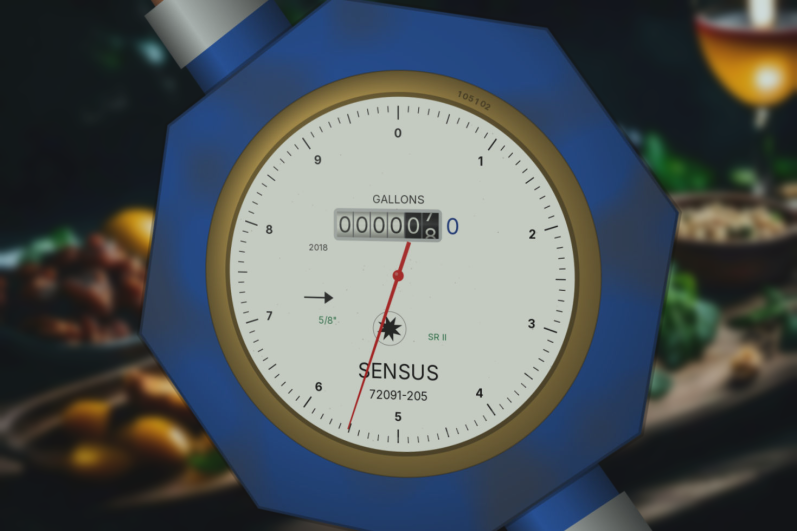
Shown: value=75.5 unit=gal
